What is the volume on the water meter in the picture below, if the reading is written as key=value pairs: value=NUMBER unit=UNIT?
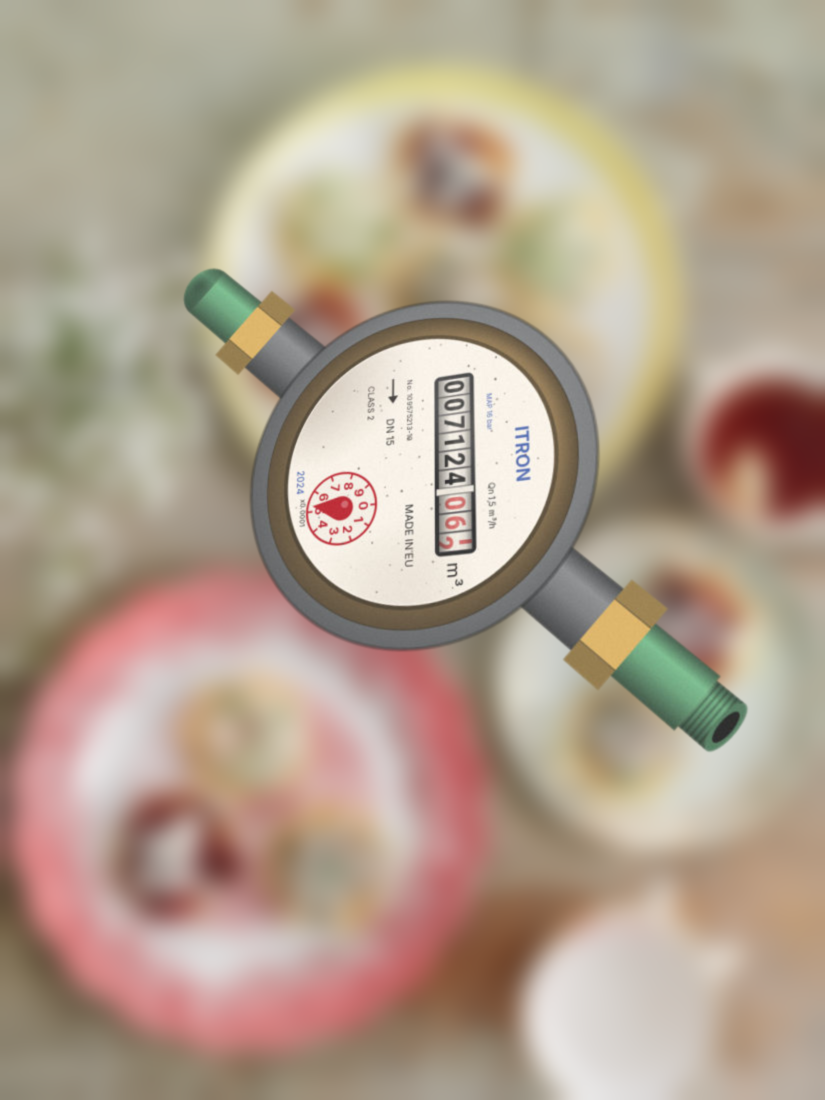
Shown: value=7124.0615 unit=m³
